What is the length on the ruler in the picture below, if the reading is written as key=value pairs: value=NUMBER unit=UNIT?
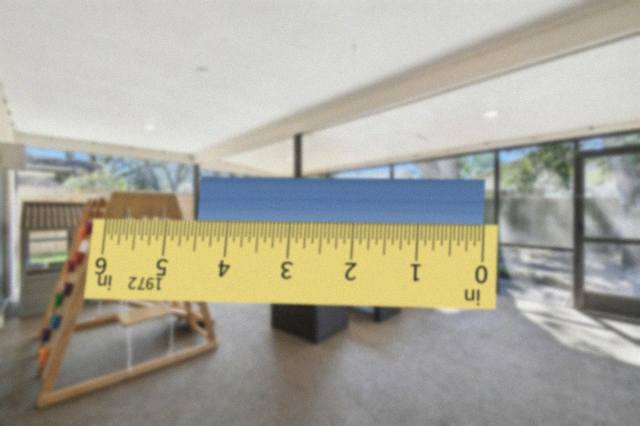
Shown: value=4.5 unit=in
